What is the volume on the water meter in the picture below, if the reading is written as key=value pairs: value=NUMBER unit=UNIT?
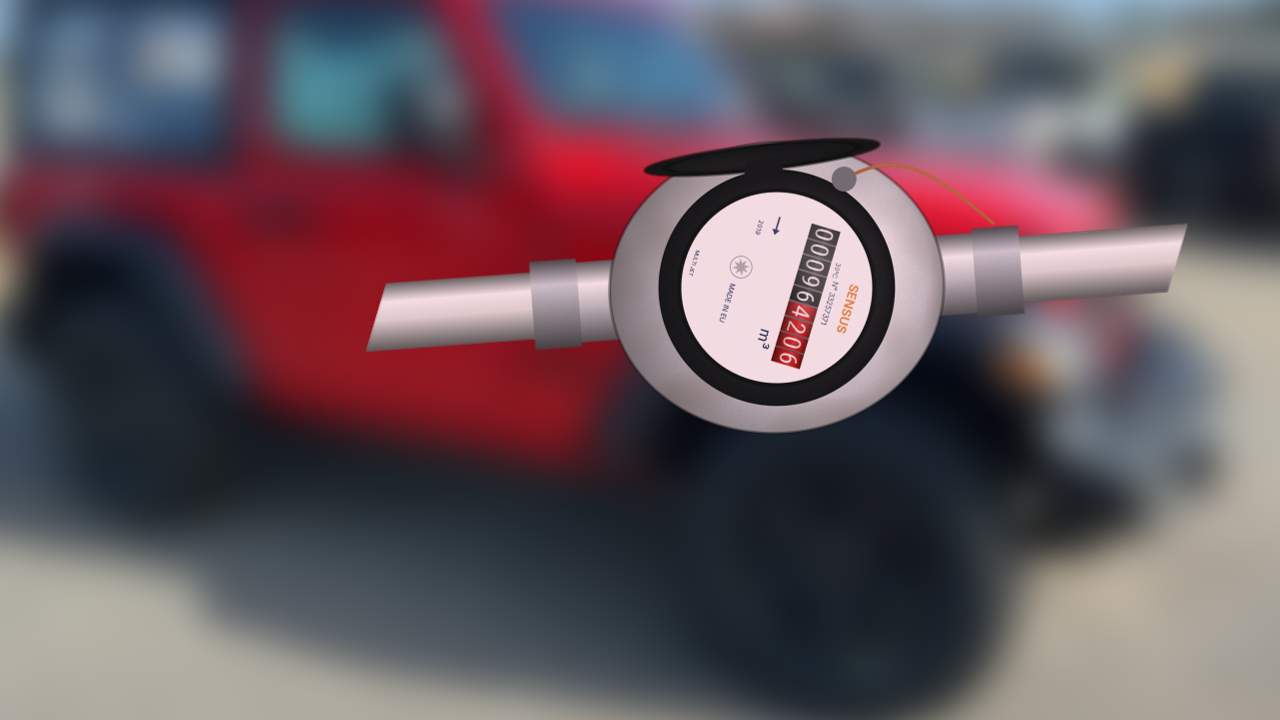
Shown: value=96.4206 unit=m³
